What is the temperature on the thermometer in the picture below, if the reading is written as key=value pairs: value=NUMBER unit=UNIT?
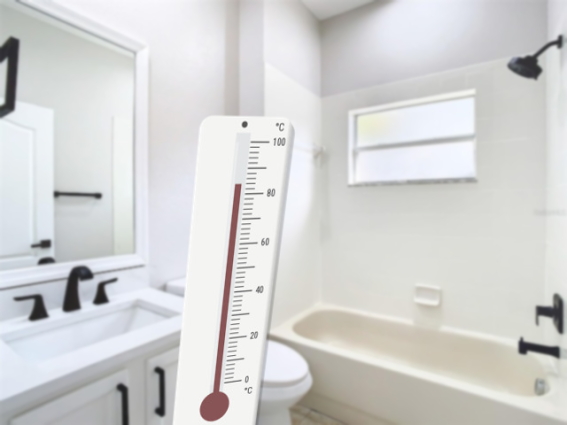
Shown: value=84 unit=°C
